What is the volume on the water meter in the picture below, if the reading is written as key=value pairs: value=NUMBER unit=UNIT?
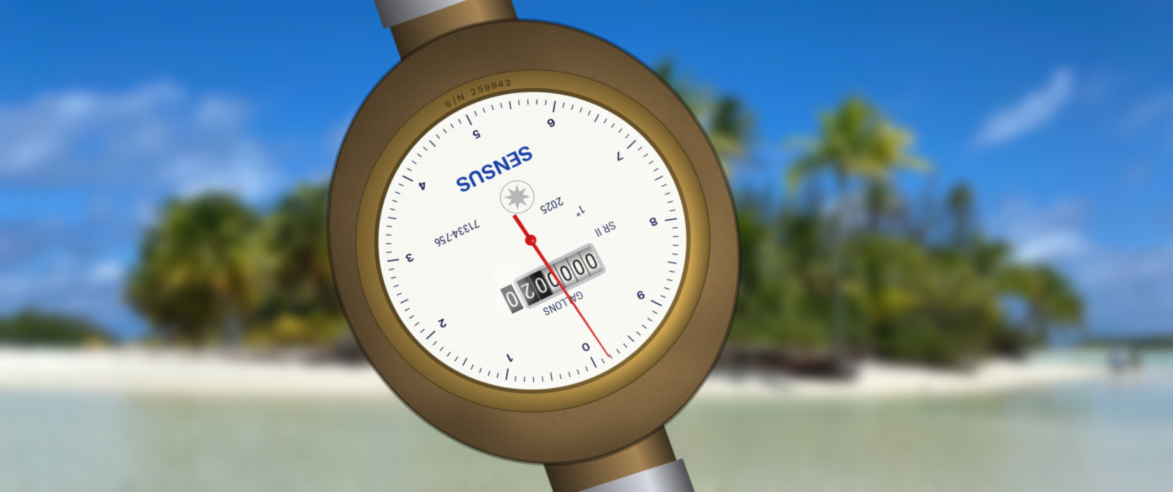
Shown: value=19.8 unit=gal
